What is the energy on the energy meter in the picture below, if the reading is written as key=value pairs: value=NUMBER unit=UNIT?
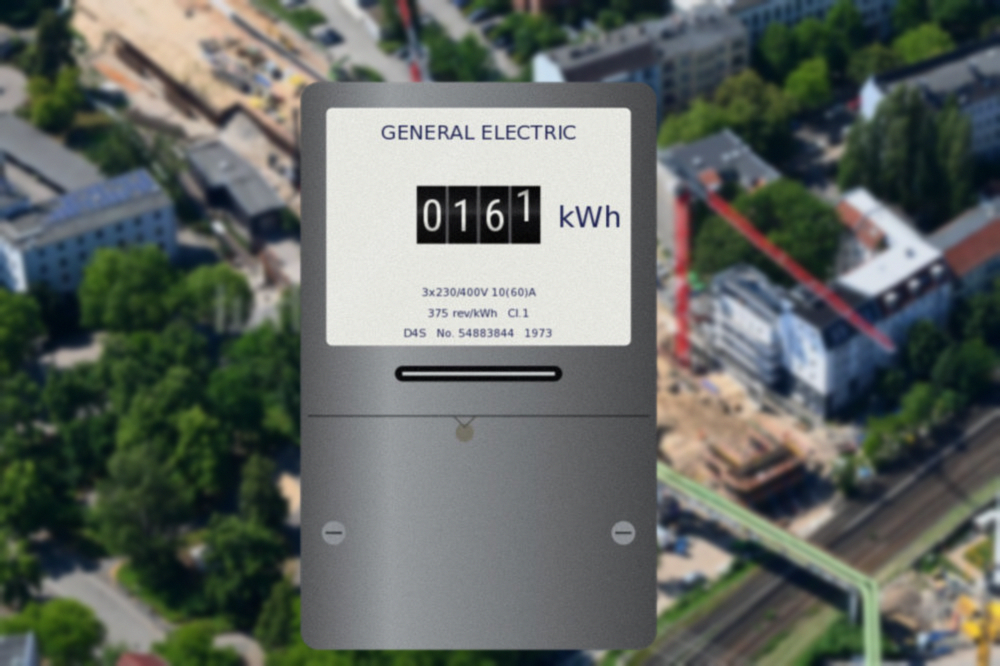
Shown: value=161 unit=kWh
